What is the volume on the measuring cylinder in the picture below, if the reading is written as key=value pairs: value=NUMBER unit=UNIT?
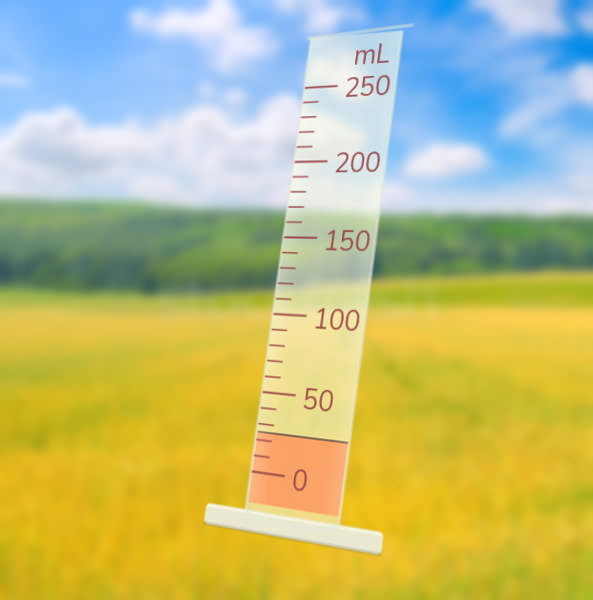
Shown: value=25 unit=mL
